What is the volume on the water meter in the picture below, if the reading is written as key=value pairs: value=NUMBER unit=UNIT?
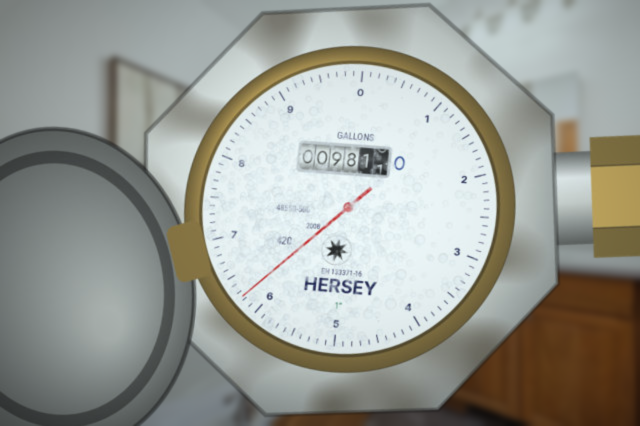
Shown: value=98106.2 unit=gal
